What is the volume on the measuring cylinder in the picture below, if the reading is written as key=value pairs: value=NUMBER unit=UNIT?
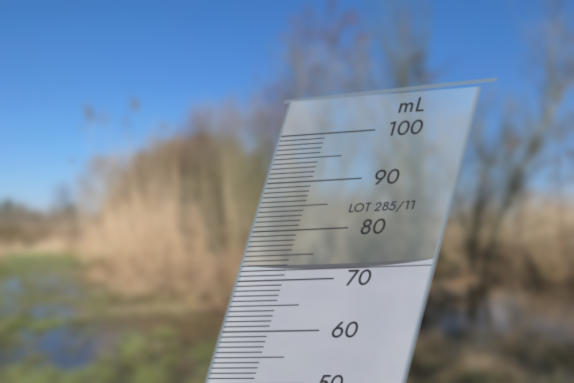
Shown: value=72 unit=mL
